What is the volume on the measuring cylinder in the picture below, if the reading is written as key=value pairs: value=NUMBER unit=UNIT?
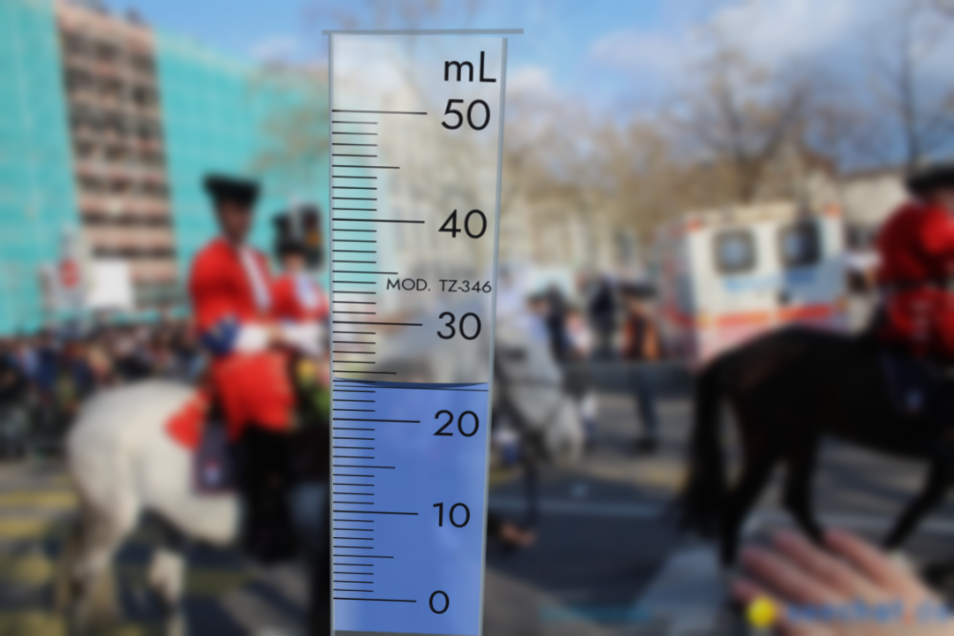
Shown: value=23.5 unit=mL
